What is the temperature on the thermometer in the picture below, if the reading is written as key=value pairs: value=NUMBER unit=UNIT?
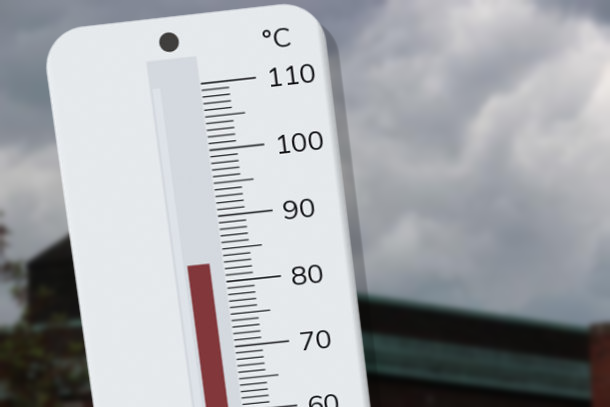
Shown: value=83 unit=°C
